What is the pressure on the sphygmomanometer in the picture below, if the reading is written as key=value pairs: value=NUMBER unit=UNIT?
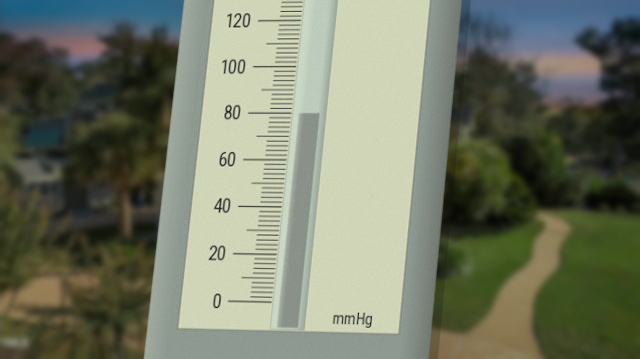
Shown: value=80 unit=mmHg
